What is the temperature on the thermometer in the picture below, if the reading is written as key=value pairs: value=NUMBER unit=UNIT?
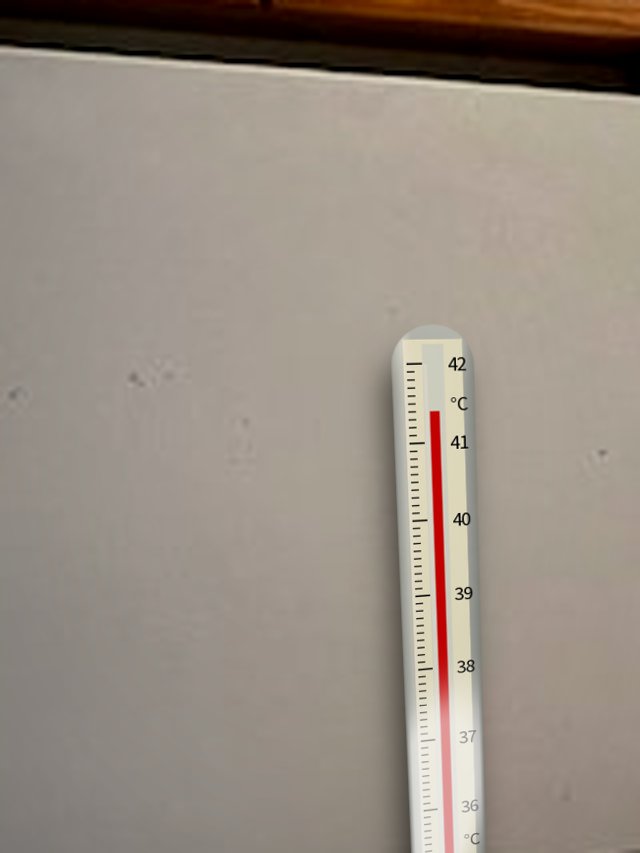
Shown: value=41.4 unit=°C
